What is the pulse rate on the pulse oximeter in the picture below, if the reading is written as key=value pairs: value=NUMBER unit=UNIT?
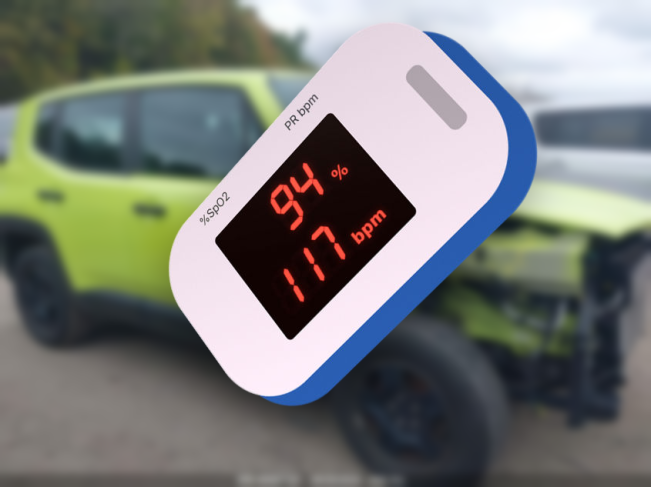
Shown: value=117 unit=bpm
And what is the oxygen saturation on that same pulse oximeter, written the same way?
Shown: value=94 unit=%
